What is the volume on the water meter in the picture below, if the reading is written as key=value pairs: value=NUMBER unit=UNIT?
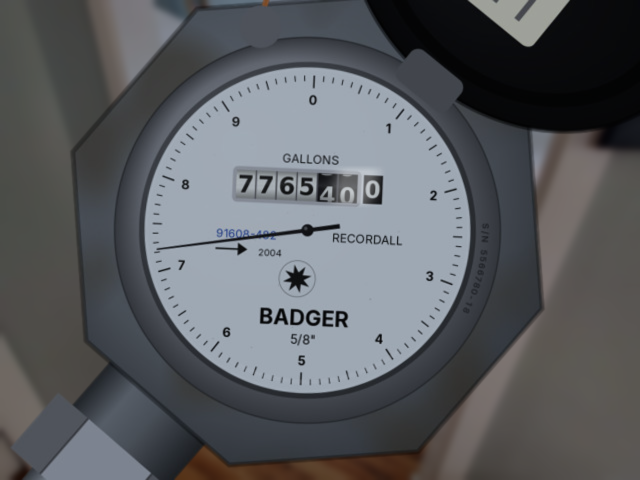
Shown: value=7765397.2 unit=gal
